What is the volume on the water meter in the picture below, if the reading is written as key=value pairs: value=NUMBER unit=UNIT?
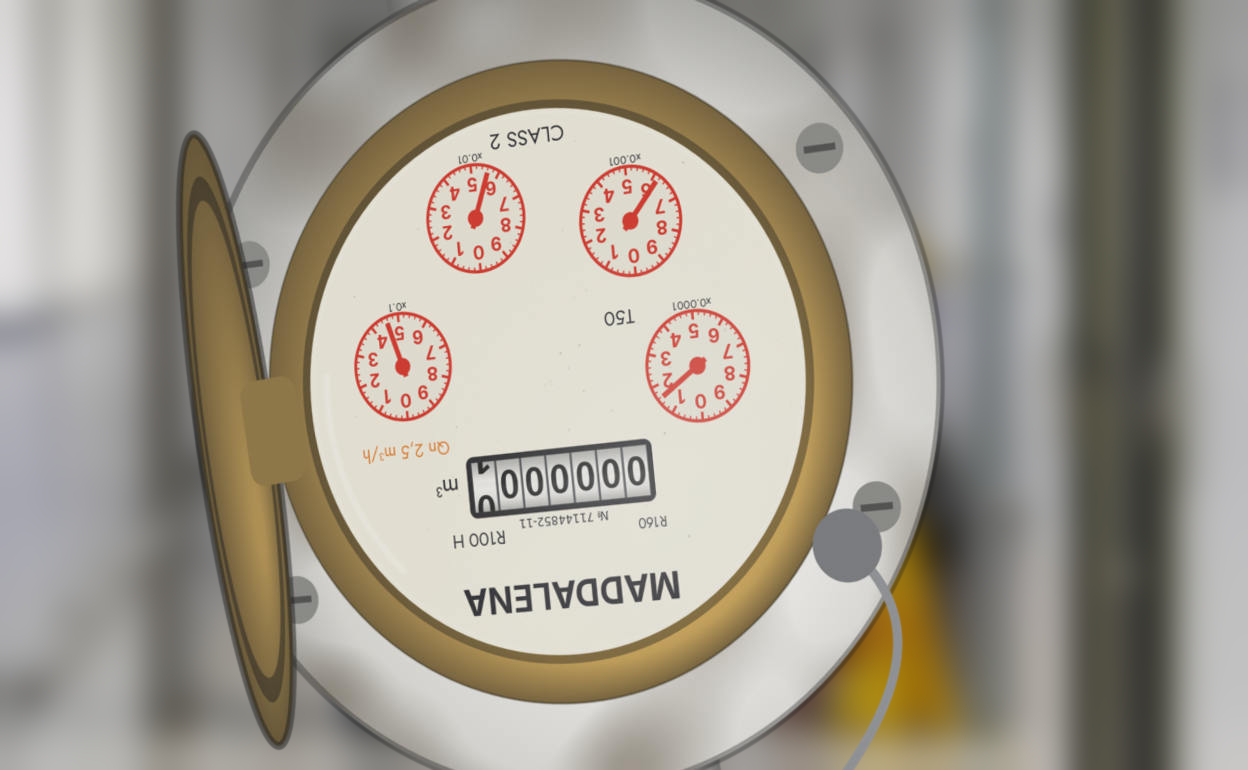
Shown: value=0.4561 unit=m³
